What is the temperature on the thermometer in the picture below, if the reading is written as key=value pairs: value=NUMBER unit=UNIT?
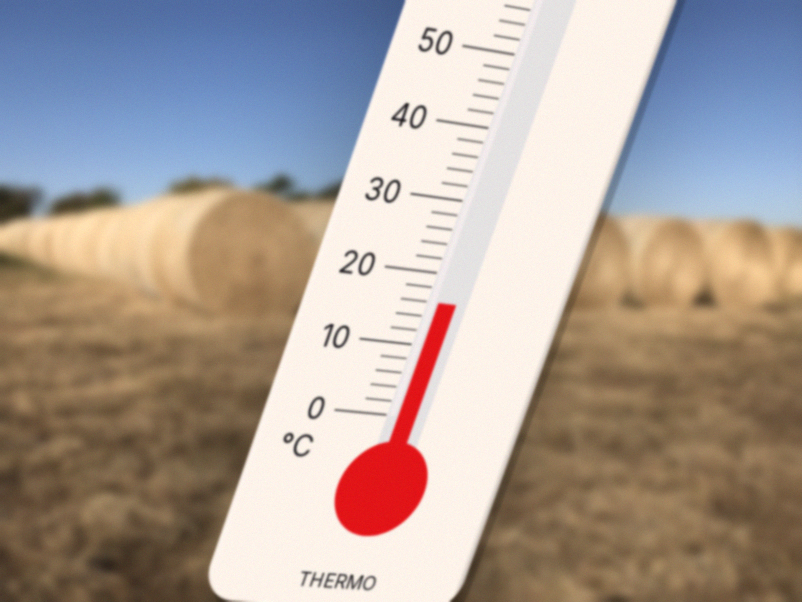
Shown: value=16 unit=°C
